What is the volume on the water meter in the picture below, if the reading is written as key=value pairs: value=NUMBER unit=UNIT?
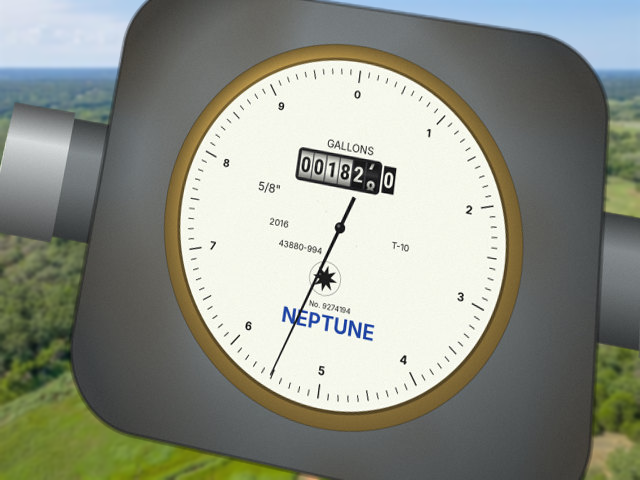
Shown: value=18275.5 unit=gal
